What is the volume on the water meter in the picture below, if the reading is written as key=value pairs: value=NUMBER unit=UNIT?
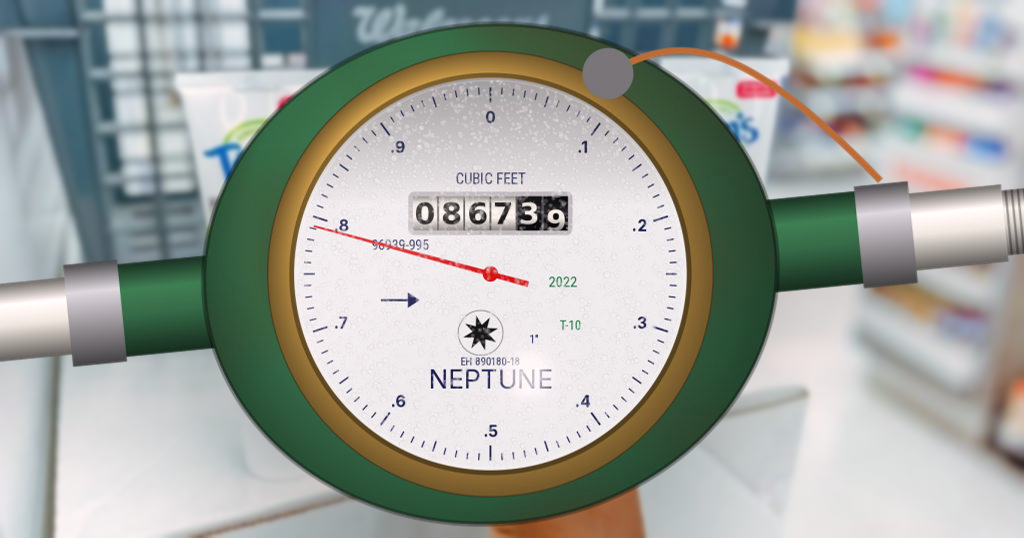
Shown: value=86738.79 unit=ft³
